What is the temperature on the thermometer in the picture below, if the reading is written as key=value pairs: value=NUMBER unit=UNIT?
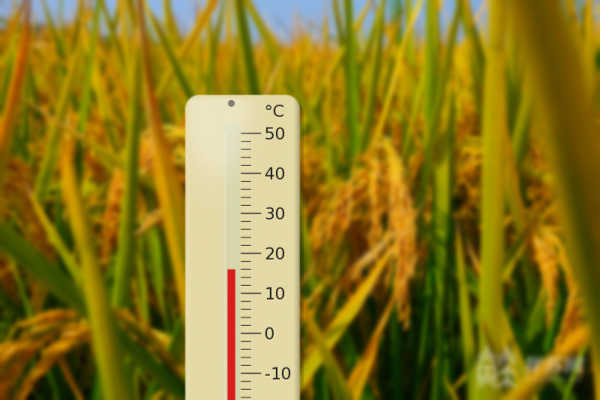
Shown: value=16 unit=°C
